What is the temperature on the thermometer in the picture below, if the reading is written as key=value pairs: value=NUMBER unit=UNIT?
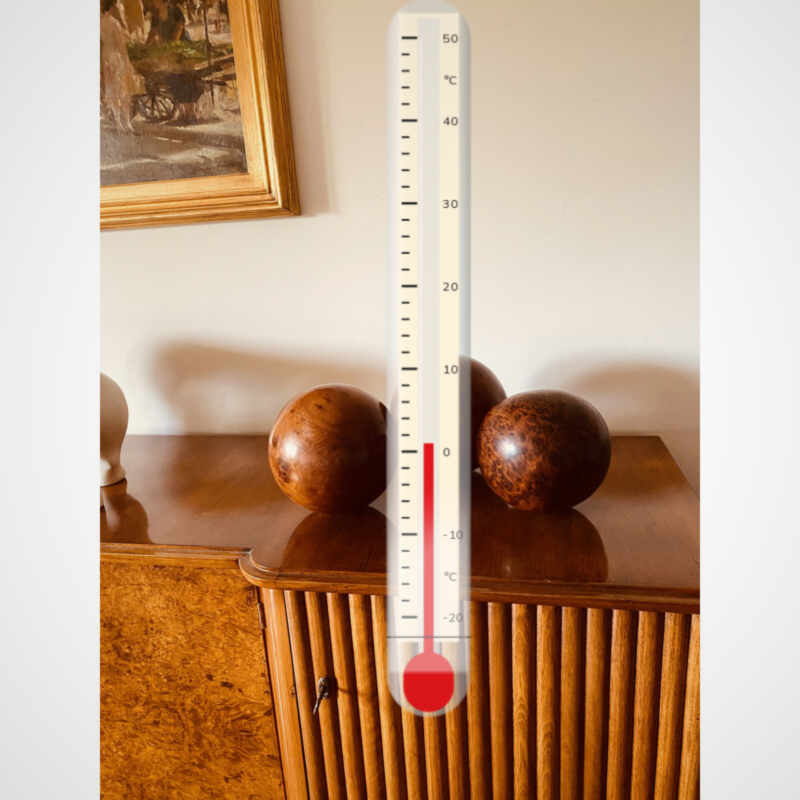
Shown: value=1 unit=°C
